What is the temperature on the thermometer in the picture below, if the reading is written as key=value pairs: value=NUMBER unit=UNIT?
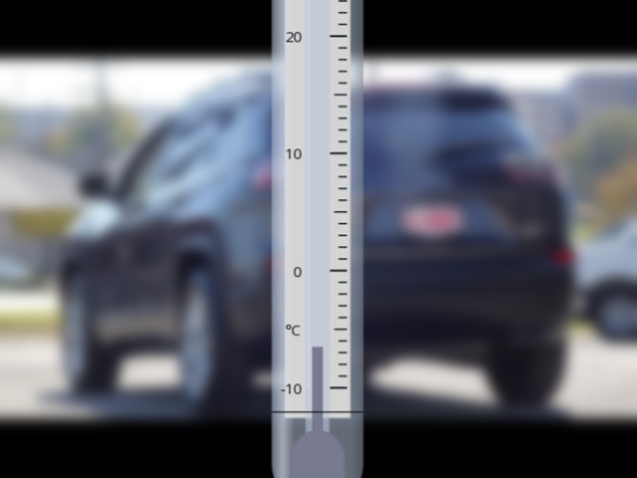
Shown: value=-6.5 unit=°C
